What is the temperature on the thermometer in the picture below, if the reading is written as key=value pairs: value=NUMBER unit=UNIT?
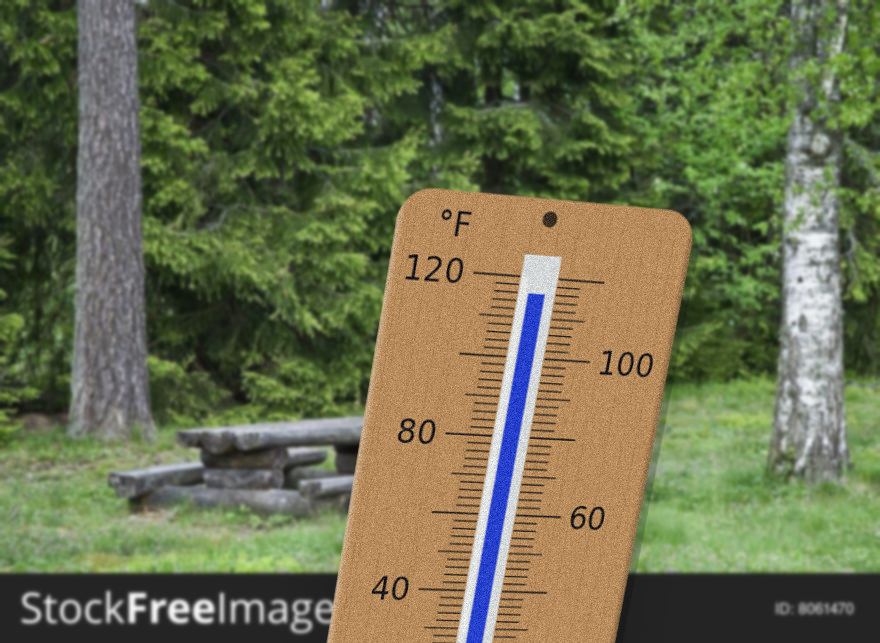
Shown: value=116 unit=°F
